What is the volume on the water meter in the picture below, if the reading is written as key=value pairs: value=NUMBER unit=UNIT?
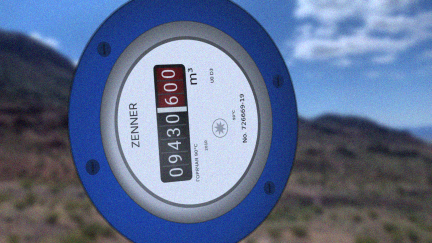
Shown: value=9430.600 unit=m³
